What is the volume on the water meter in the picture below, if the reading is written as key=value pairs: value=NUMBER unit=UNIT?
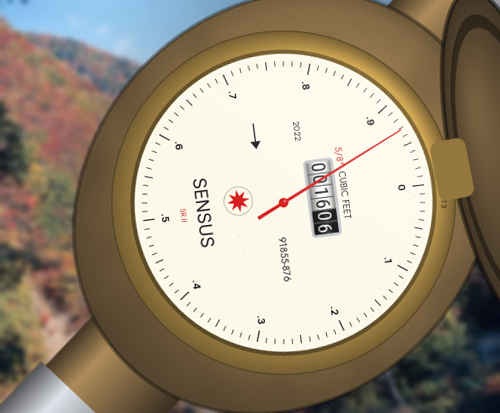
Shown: value=1605.93 unit=ft³
